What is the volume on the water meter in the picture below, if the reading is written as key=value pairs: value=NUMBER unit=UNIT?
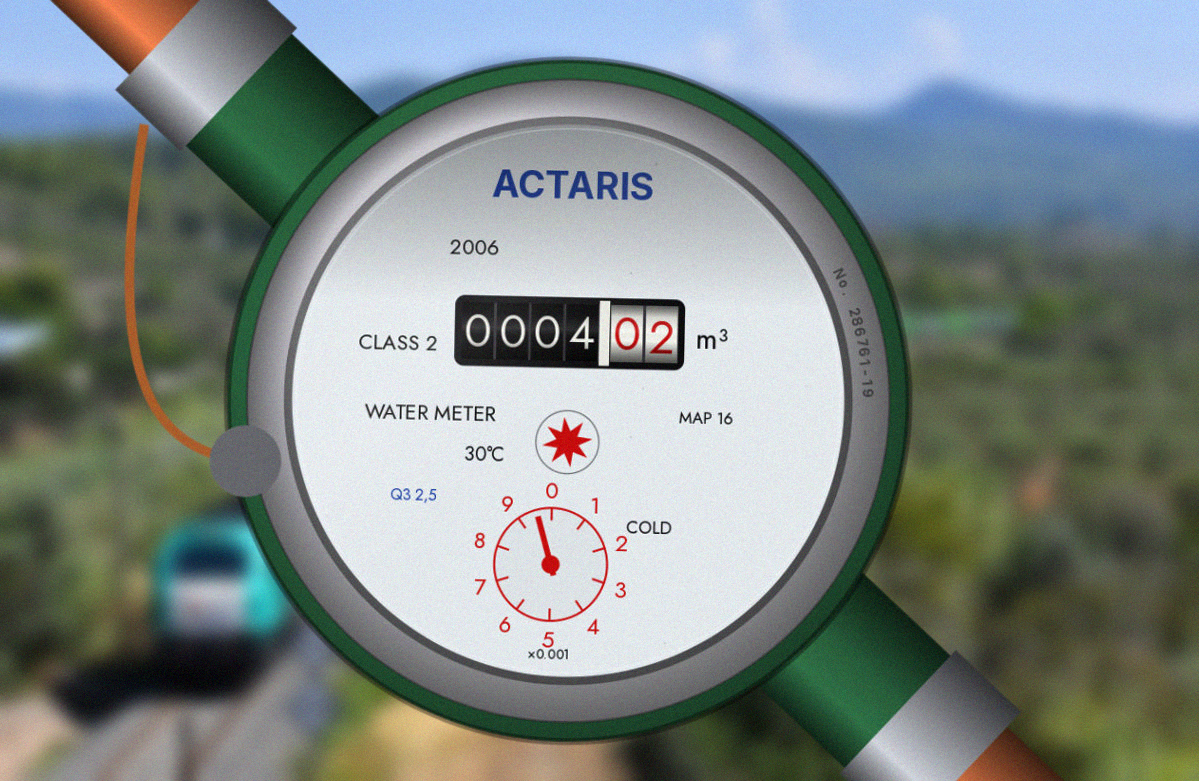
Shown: value=4.019 unit=m³
